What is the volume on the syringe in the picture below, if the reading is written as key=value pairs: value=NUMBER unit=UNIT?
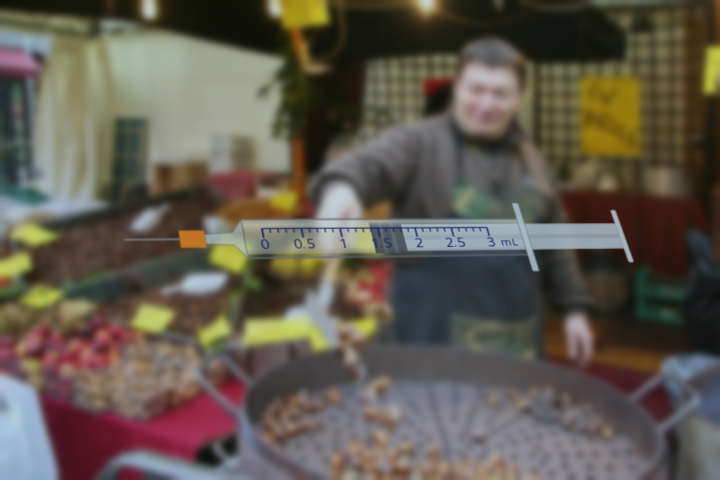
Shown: value=1.4 unit=mL
